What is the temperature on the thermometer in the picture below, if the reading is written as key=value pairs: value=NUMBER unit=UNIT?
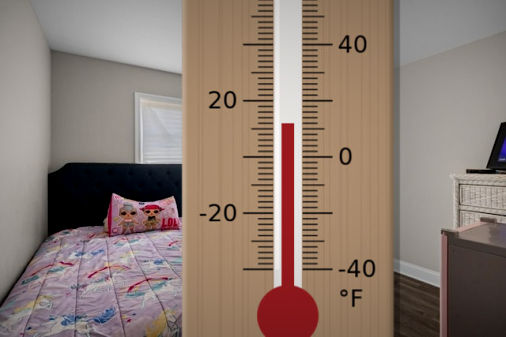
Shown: value=12 unit=°F
